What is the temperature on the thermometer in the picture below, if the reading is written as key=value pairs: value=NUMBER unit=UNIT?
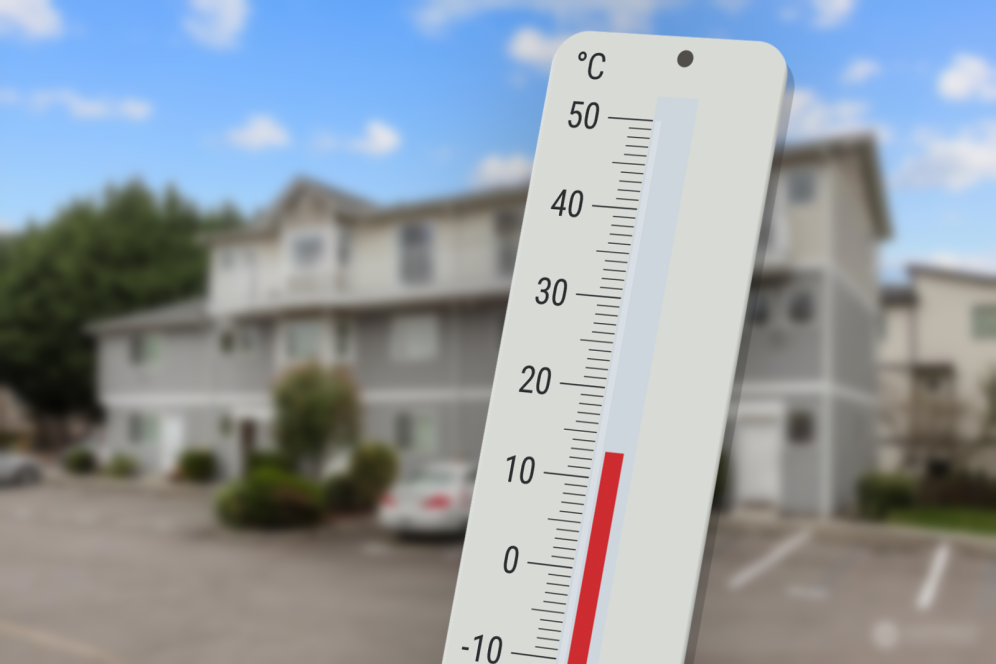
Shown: value=13 unit=°C
